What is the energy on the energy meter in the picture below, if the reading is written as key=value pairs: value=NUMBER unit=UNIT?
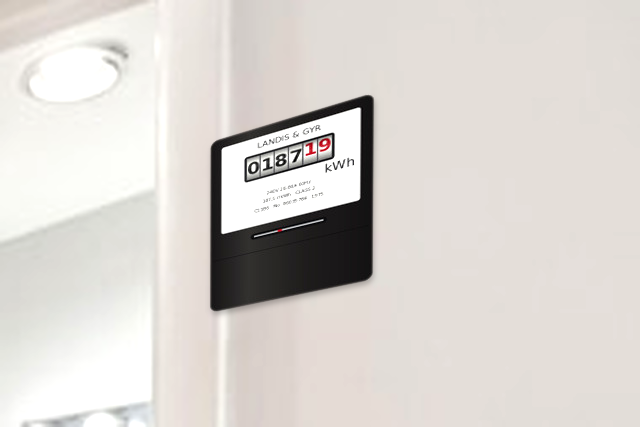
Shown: value=187.19 unit=kWh
